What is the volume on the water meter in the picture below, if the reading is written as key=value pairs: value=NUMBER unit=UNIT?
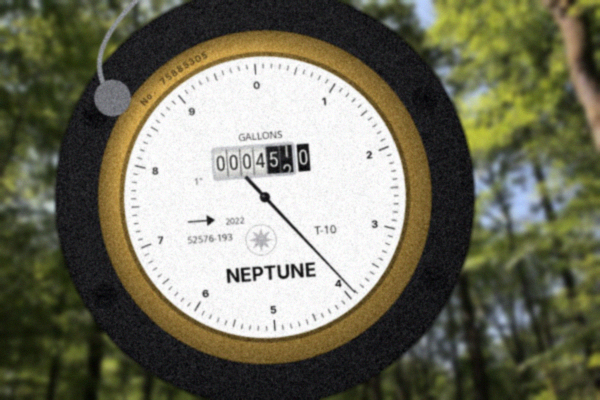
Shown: value=4513.9 unit=gal
